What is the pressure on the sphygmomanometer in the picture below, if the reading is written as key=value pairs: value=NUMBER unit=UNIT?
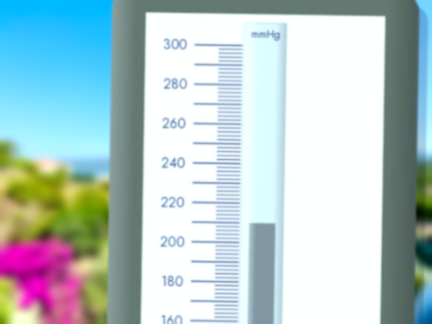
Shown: value=210 unit=mmHg
